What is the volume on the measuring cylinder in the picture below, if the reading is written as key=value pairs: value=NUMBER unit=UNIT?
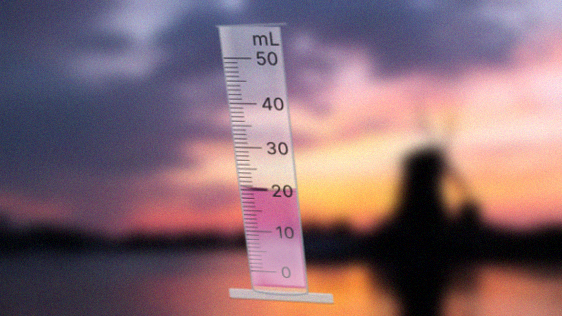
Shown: value=20 unit=mL
